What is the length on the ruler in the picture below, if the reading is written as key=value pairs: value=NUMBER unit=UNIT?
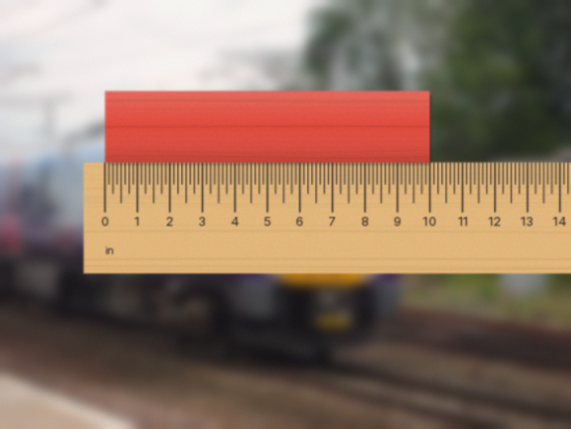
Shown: value=10 unit=in
